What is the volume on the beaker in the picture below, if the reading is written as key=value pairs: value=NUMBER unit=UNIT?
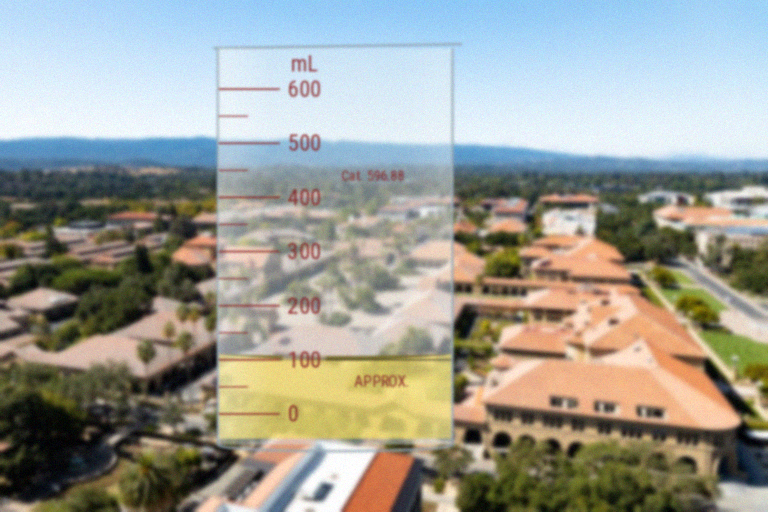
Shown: value=100 unit=mL
